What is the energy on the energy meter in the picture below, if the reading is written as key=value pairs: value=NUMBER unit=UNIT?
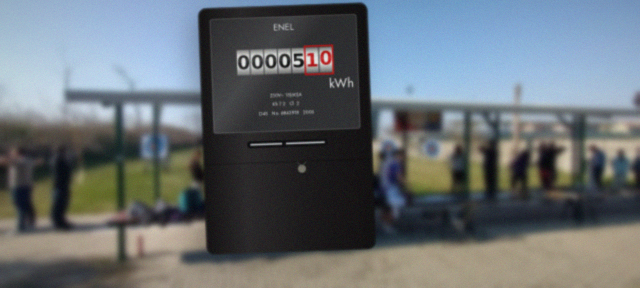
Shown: value=5.10 unit=kWh
